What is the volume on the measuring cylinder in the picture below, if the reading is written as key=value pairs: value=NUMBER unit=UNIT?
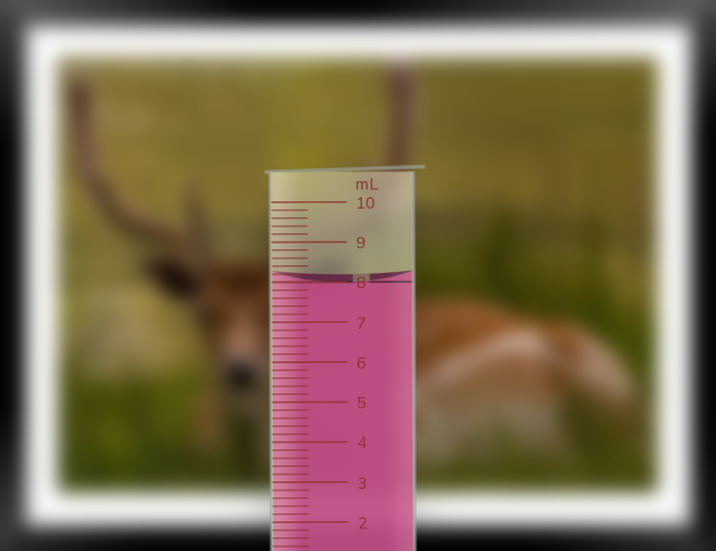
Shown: value=8 unit=mL
